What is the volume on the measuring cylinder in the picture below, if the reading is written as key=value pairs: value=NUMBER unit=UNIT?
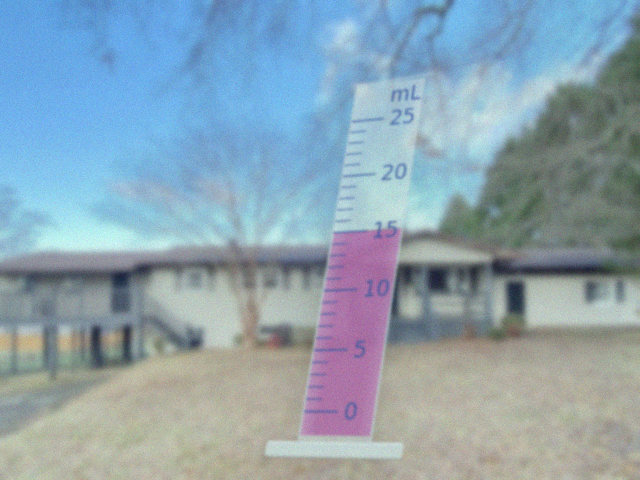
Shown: value=15 unit=mL
